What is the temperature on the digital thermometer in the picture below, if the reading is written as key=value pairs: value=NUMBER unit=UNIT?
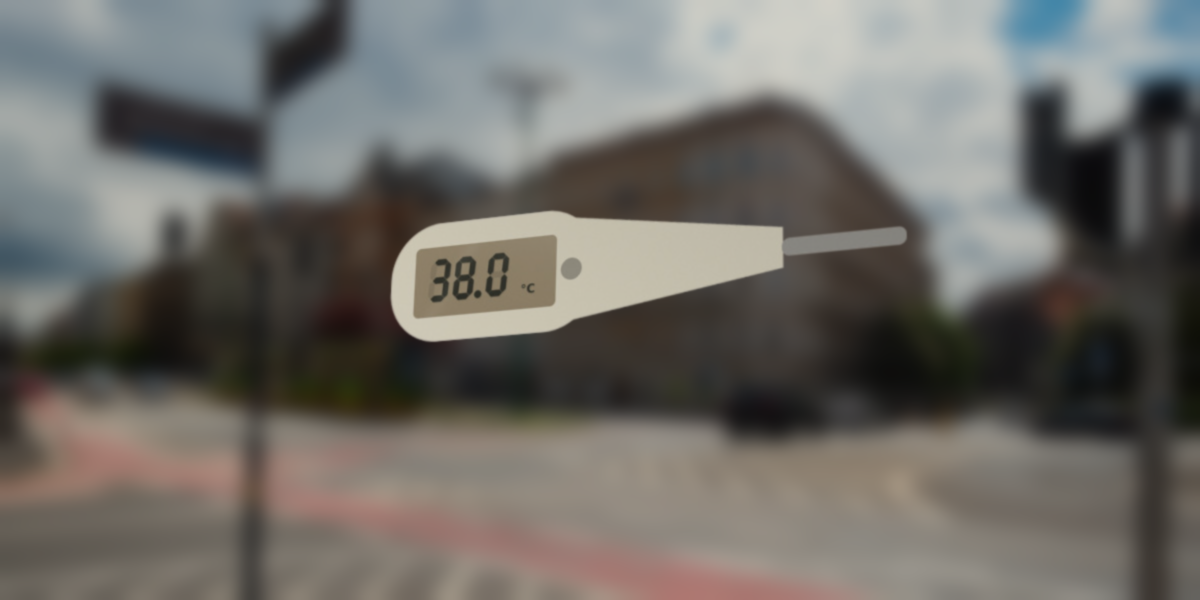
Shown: value=38.0 unit=°C
